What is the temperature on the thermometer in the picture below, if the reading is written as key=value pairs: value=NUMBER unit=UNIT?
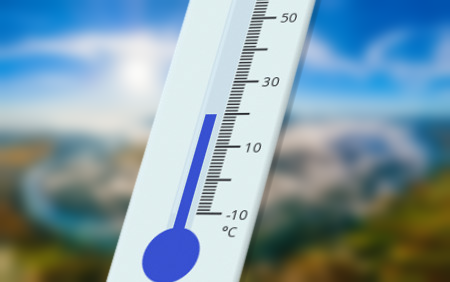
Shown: value=20 unit=°C
